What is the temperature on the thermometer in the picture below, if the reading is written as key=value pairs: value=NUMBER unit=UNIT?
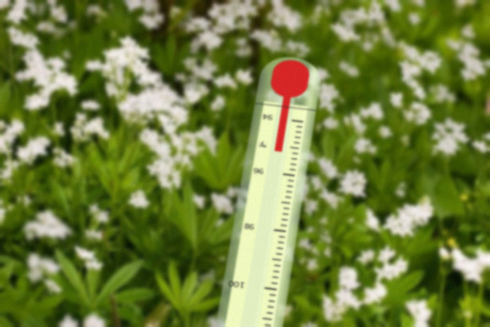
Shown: value=95.2 unit=°F
